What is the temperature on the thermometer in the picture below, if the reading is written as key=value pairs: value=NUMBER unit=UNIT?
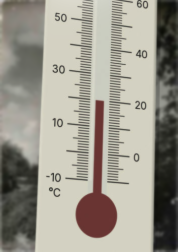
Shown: value=20 unit=°C
